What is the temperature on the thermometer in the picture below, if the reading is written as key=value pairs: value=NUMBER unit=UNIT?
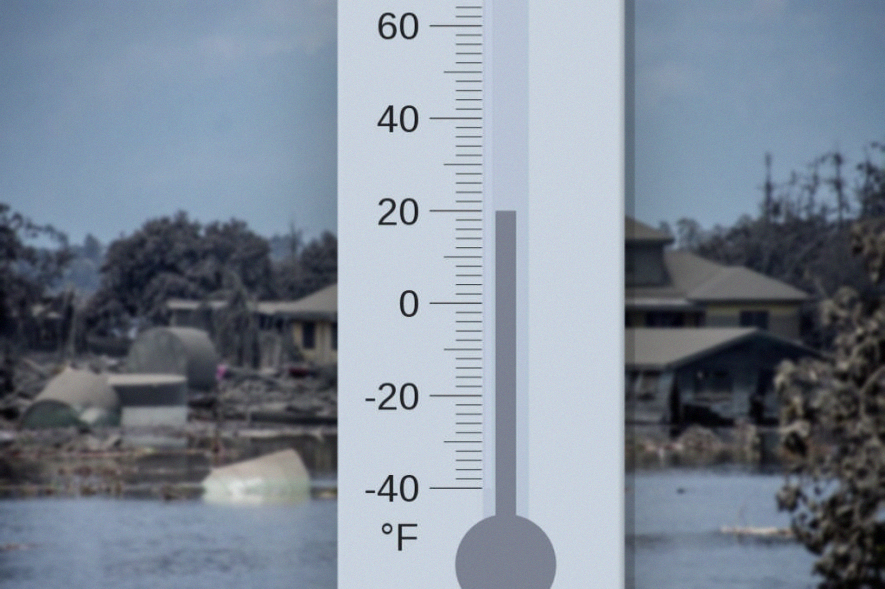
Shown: value=20 unit=°F
